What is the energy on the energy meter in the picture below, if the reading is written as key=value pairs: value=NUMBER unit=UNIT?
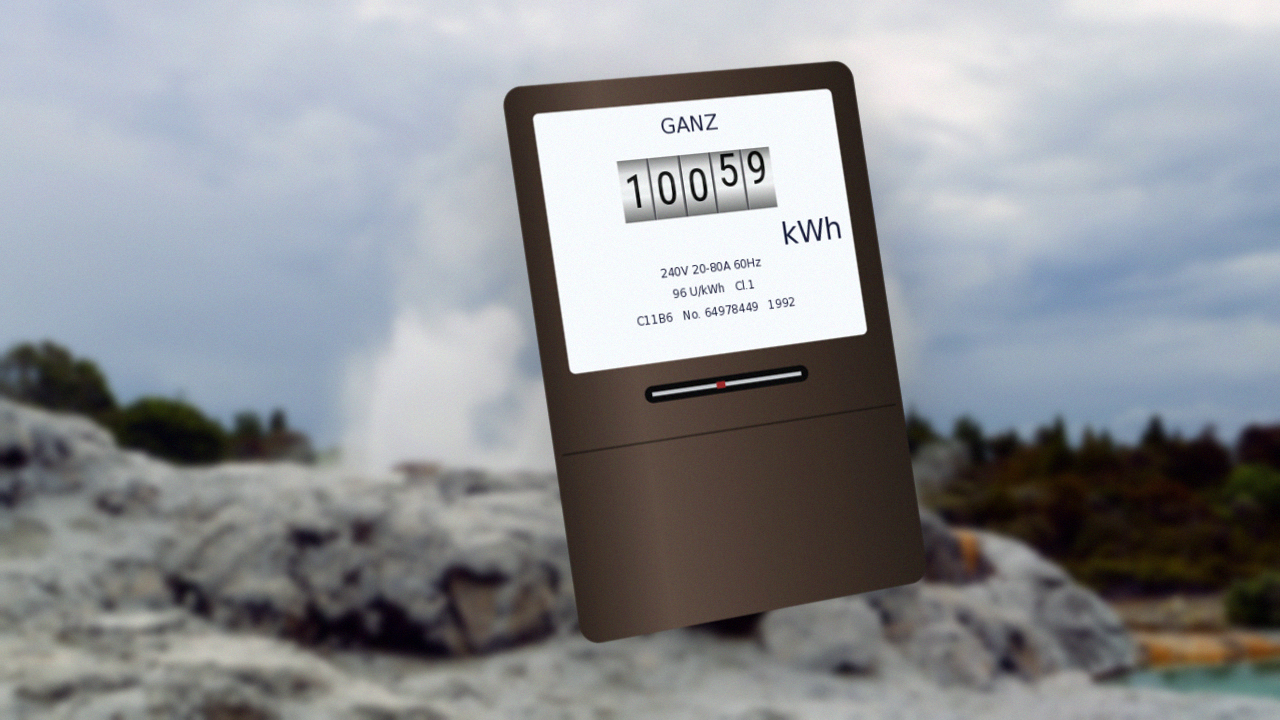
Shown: value=10059 unit=kWh
